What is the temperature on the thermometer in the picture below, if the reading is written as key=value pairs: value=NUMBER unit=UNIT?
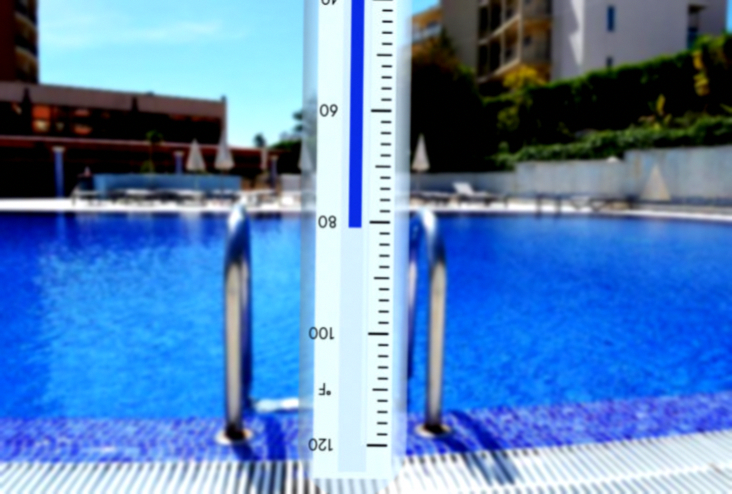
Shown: value=81 unit=°F
